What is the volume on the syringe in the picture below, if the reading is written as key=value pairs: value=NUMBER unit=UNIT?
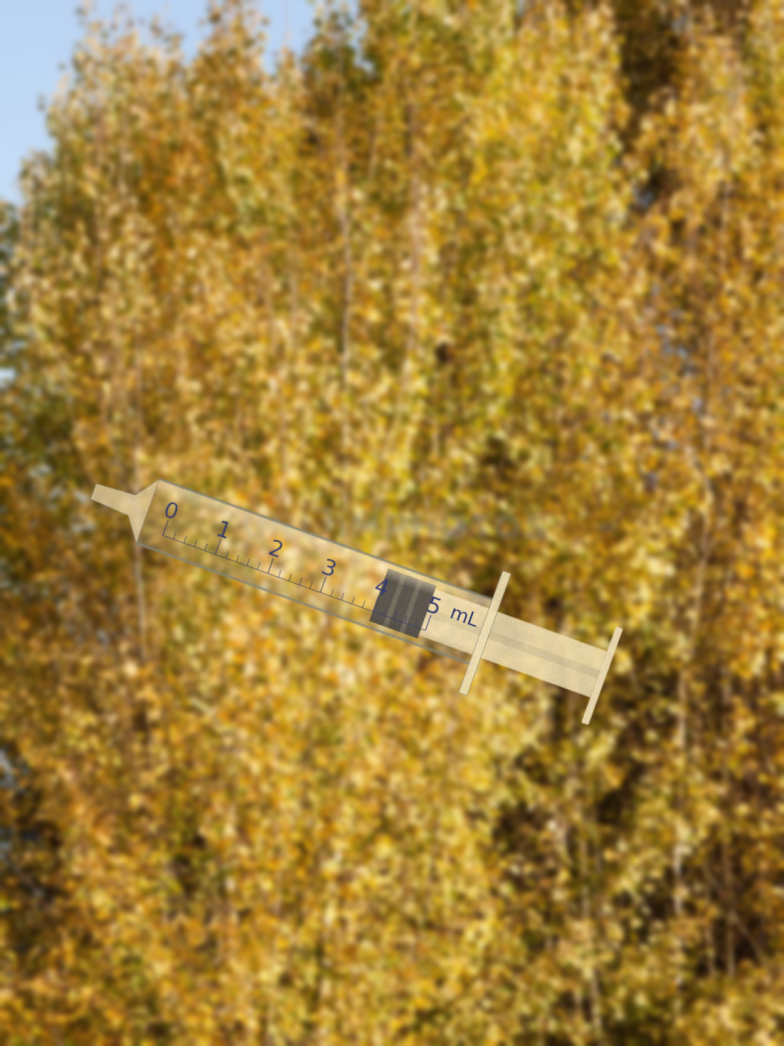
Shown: value=4 unit=mL
